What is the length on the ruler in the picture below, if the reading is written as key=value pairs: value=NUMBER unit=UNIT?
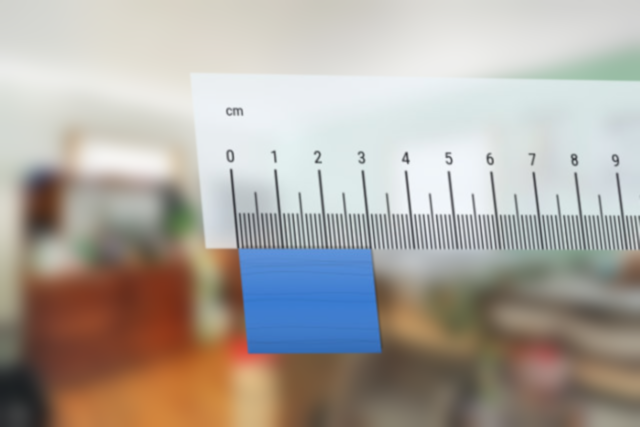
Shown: value=3 unit=cm
